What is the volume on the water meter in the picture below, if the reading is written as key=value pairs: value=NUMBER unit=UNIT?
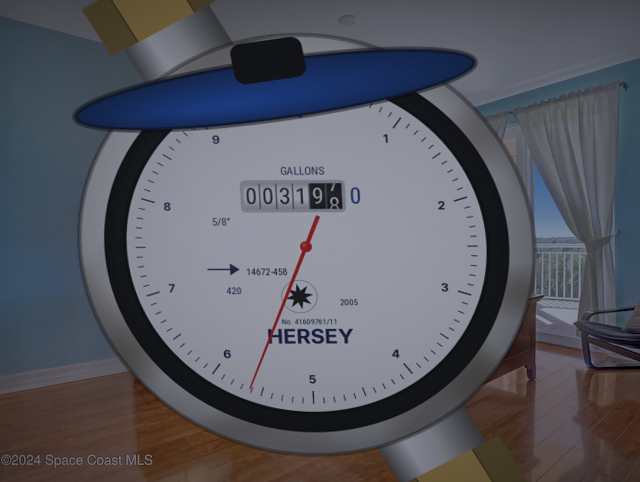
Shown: value=31975.6 unit=gal
